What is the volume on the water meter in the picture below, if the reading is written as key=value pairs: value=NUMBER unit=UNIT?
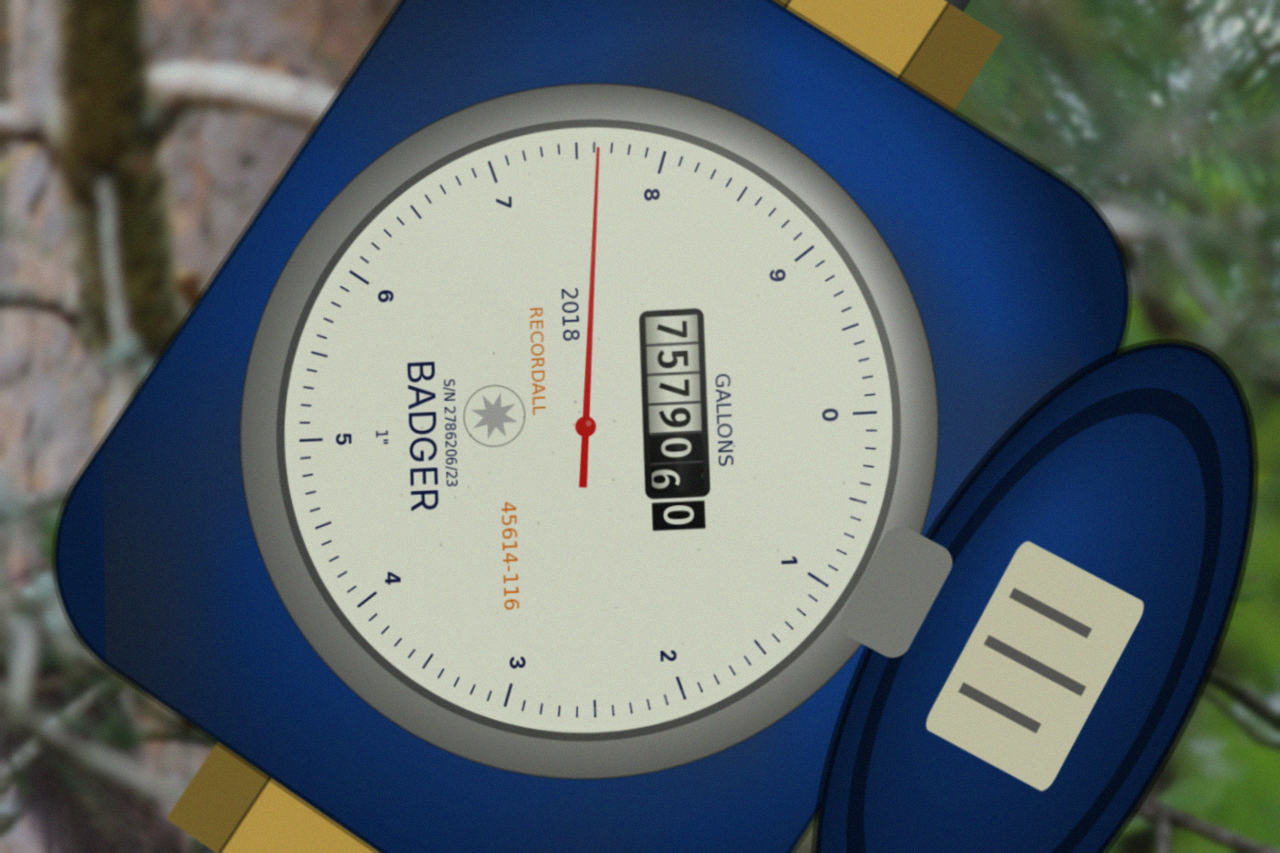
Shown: value=7579057.6 unit=gal
